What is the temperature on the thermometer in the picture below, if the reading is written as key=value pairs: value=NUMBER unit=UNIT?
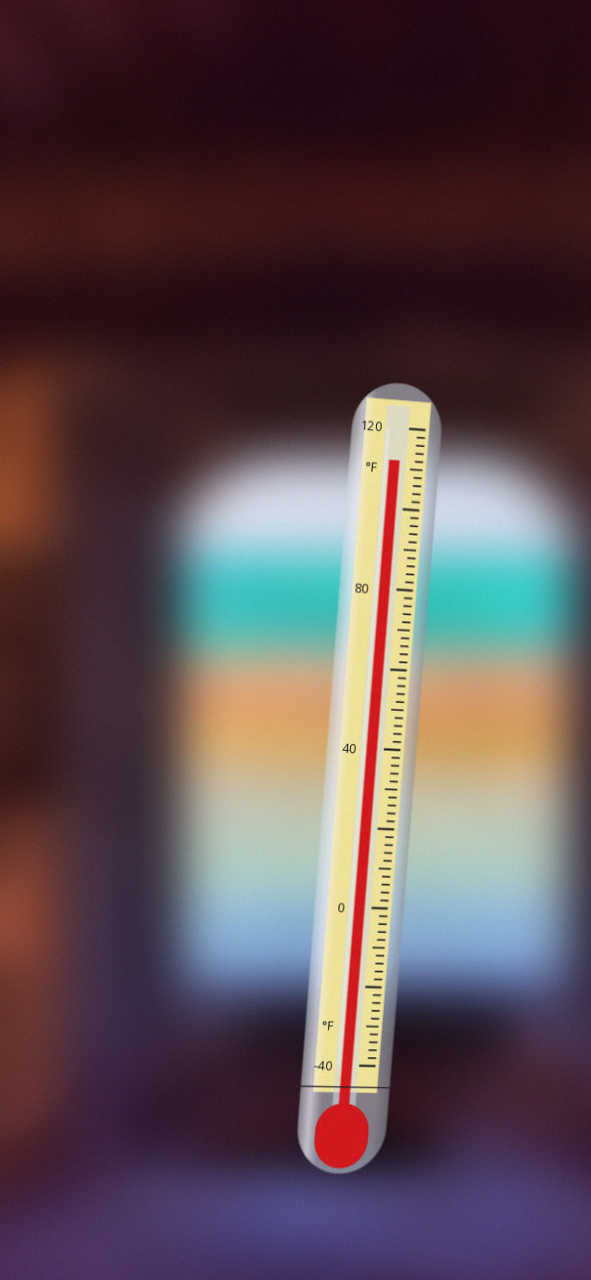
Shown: value=112 unit=°F
